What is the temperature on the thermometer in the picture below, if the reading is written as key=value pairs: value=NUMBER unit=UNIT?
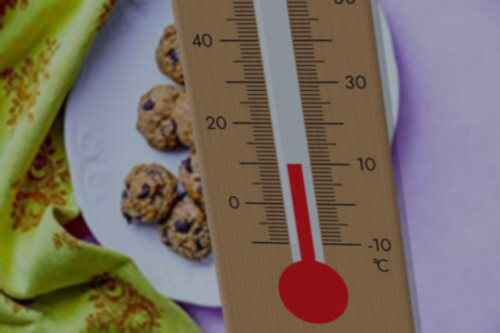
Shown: value=10 unit=°C
